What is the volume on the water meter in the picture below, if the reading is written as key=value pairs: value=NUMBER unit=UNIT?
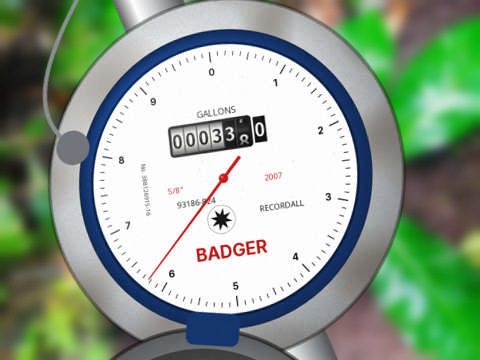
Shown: value=3376.2 unit=gal
